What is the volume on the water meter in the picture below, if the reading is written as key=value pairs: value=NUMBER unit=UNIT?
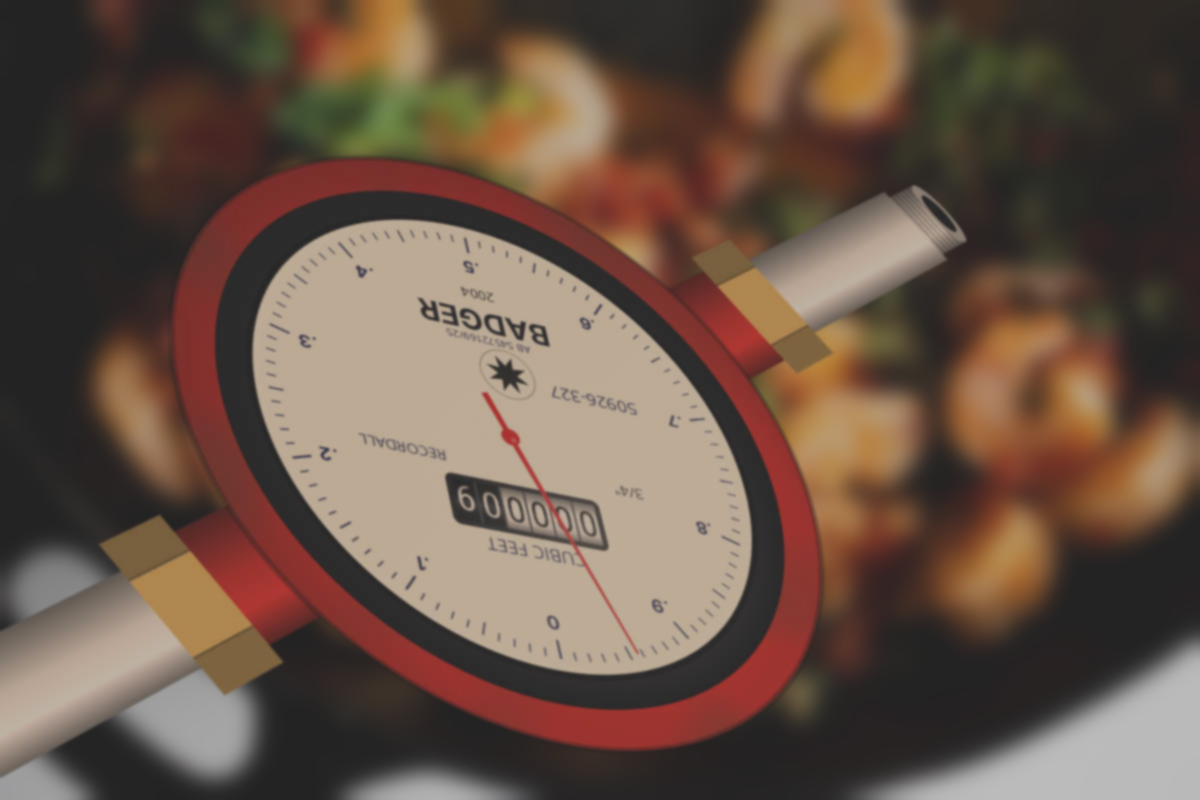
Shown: value=8.94 unit=ft³
